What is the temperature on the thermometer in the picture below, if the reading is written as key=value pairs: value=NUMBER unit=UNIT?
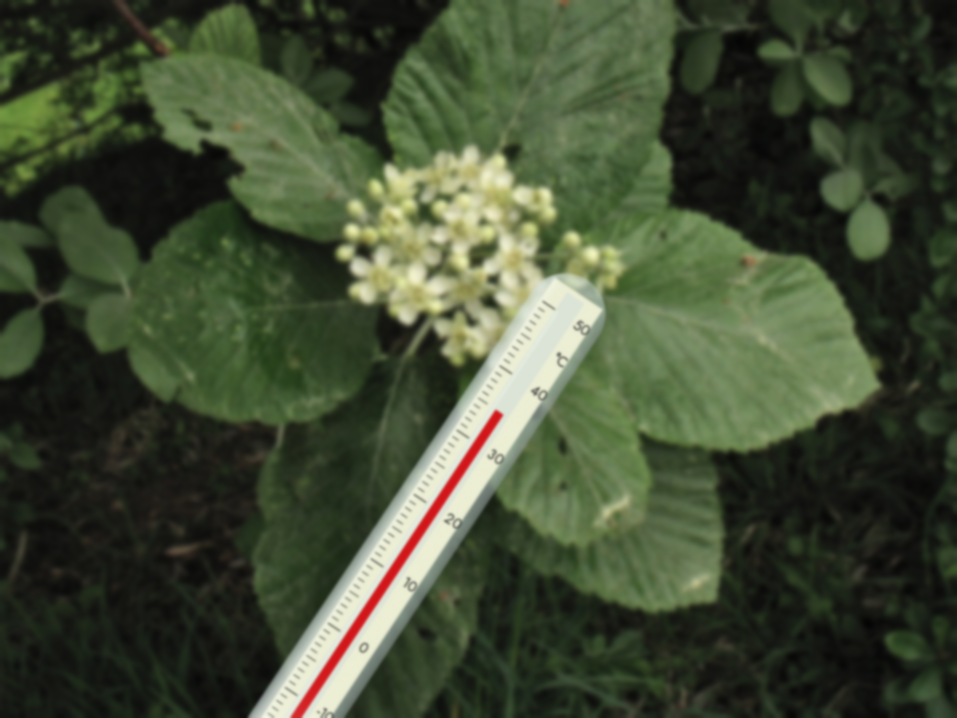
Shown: value=35 unit=°C
